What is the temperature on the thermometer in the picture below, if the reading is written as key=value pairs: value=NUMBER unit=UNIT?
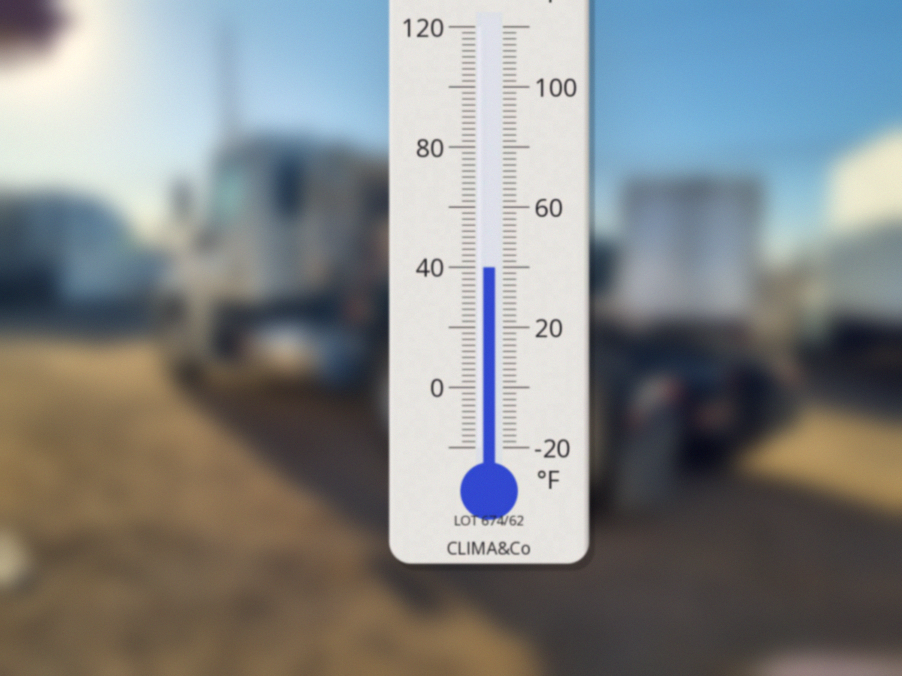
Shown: value=40 unit=°F
